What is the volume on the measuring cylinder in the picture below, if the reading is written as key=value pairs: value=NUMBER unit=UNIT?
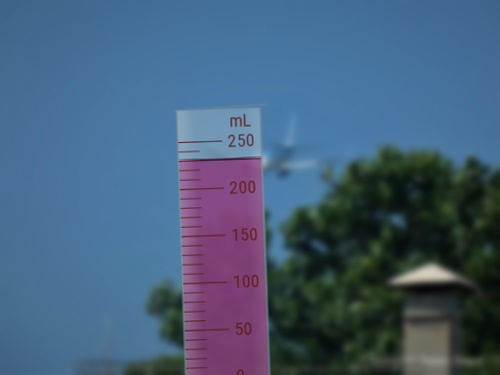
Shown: value=230 unit=mL
